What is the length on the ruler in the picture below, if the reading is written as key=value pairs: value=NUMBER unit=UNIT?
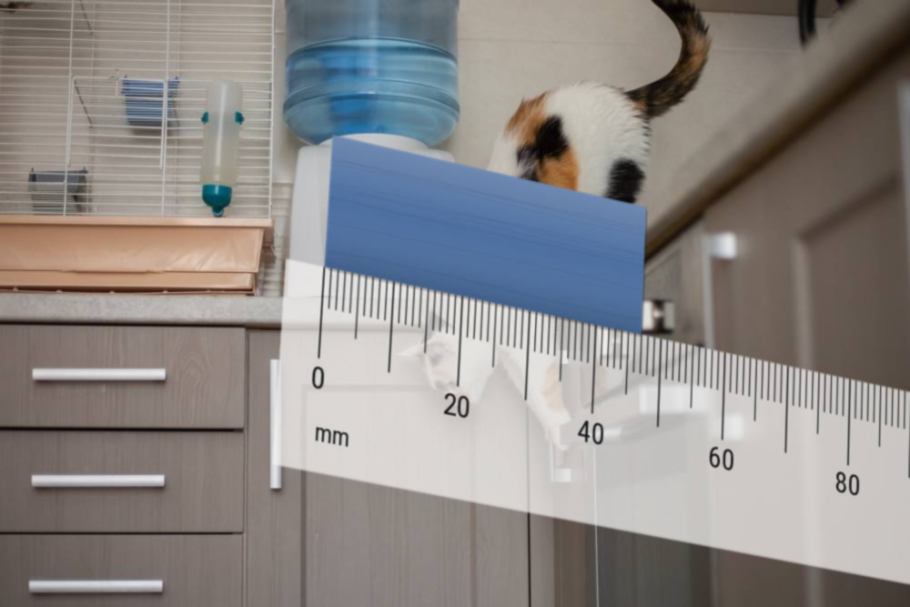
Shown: value=47 unit=mm
